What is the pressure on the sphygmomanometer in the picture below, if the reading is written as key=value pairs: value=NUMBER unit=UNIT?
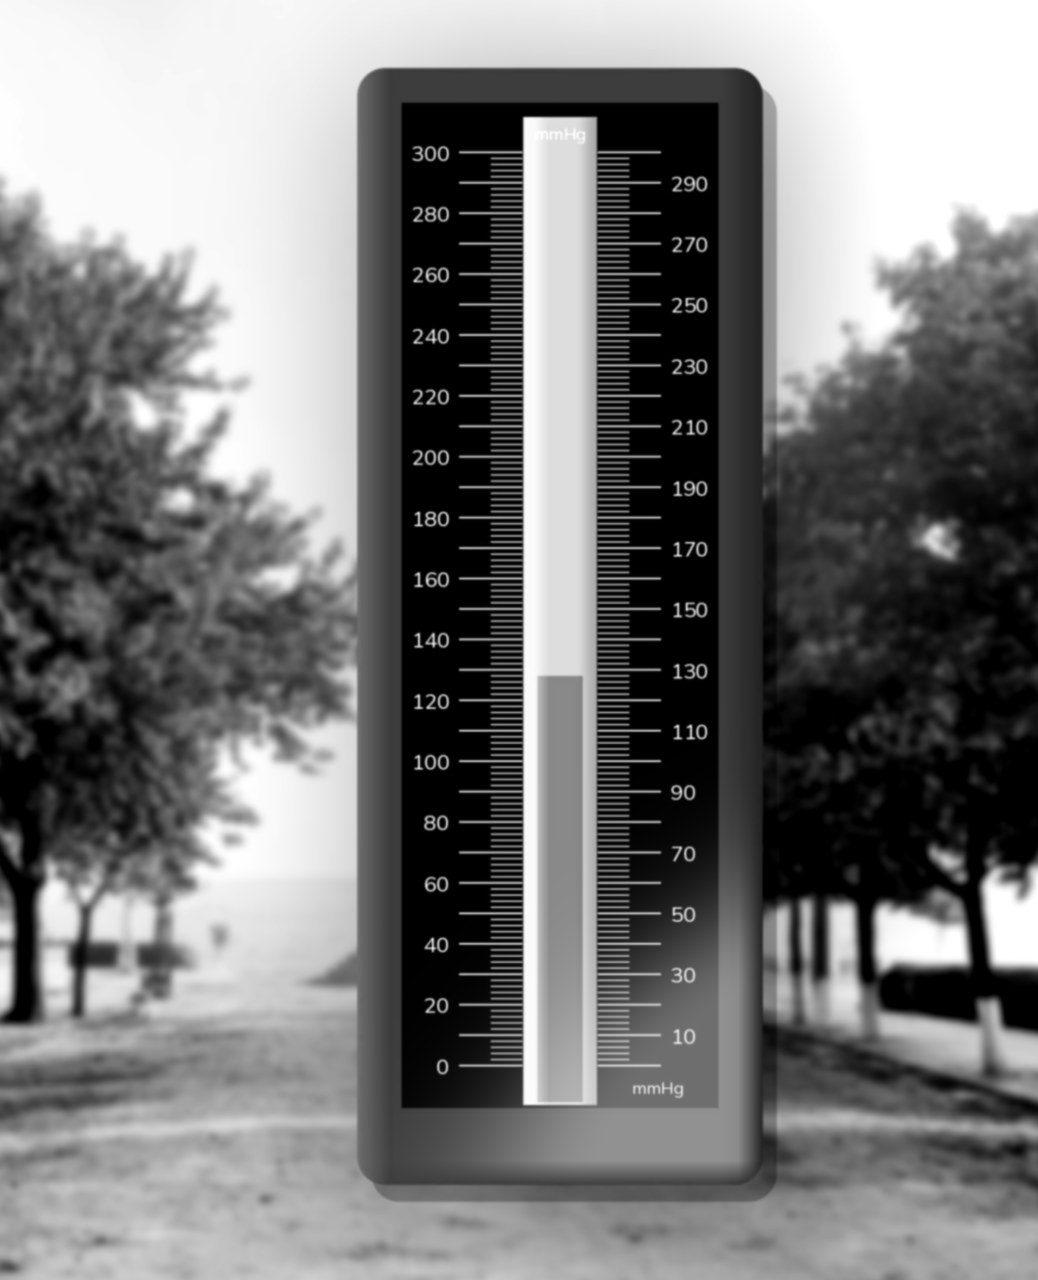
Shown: value=128 unit=mmHg
